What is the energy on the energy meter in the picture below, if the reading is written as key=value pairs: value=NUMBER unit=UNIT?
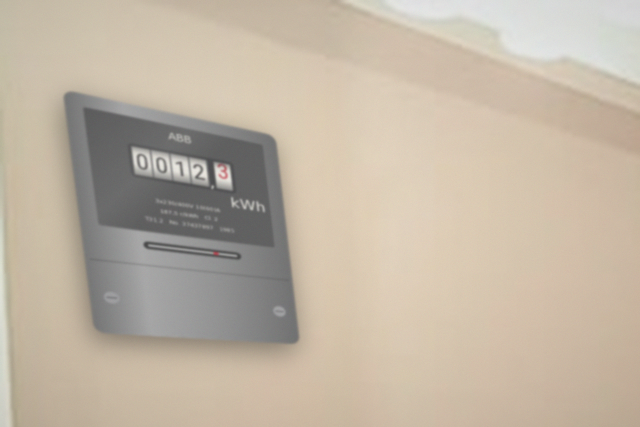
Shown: value=12.3 unit=kWh
